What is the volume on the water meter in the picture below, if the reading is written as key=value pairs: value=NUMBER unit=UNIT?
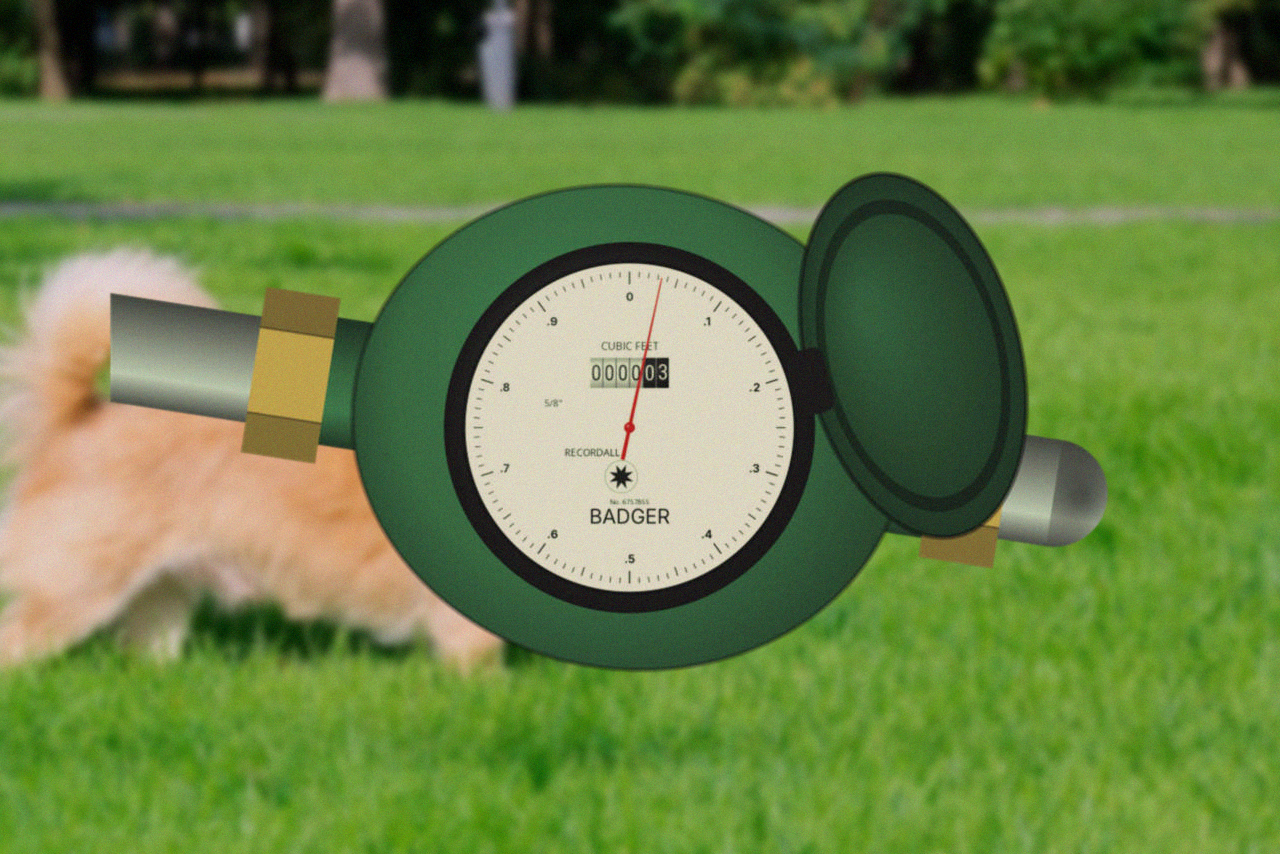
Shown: value=3.03 unit=ft³
